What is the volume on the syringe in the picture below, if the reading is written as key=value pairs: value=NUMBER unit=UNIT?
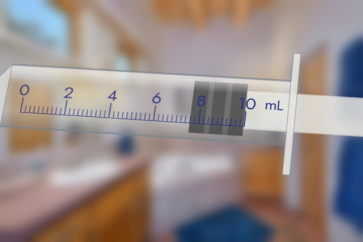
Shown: value=7.6 unit=mL
